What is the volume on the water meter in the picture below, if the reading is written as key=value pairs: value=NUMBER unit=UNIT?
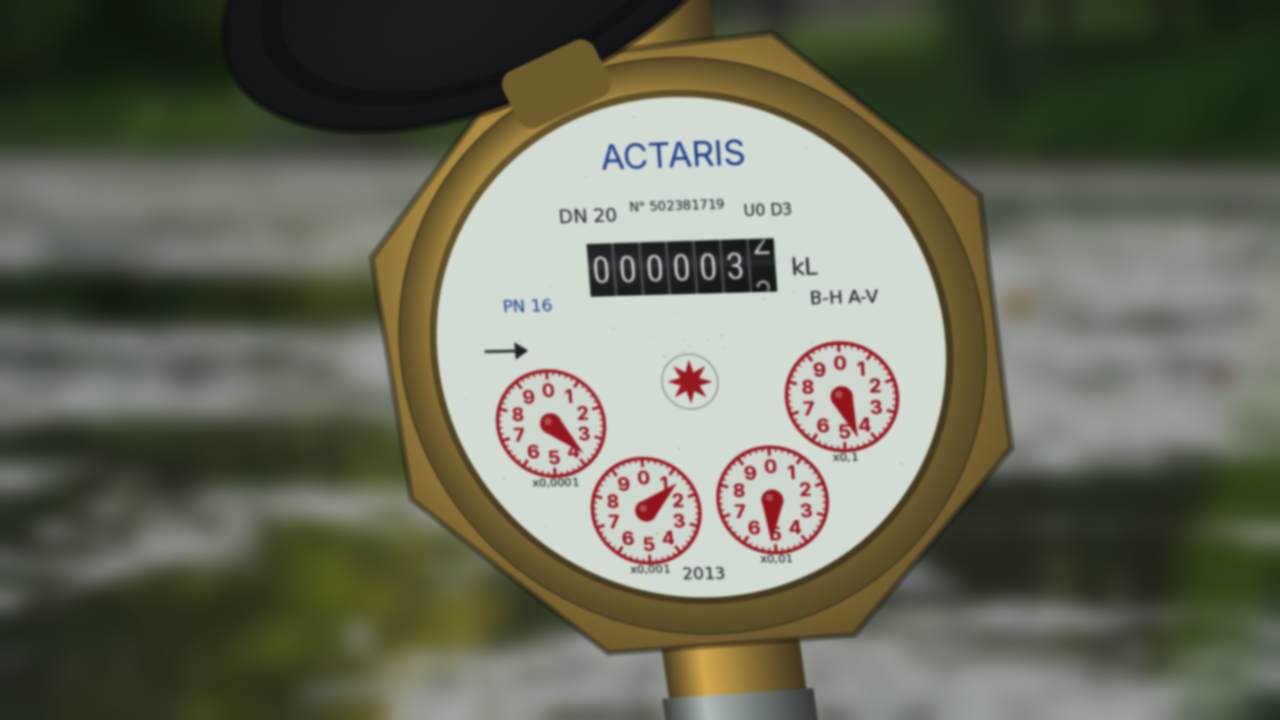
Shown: value=32.4513 unit=kL
